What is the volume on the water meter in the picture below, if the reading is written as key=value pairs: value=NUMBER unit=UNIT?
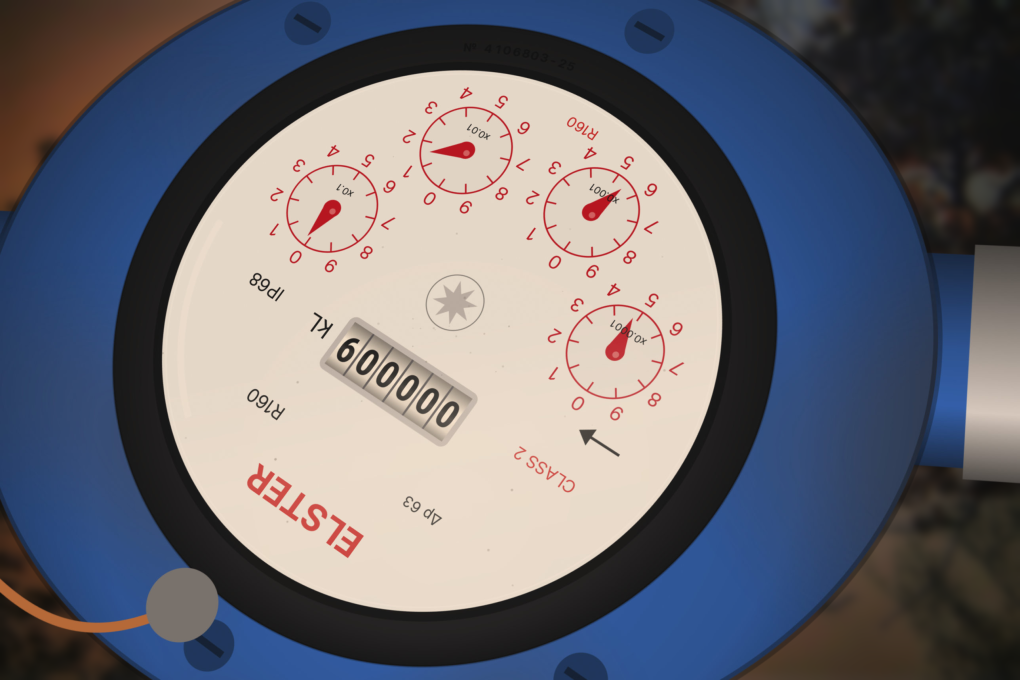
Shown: value=9.0154 unit=kL
